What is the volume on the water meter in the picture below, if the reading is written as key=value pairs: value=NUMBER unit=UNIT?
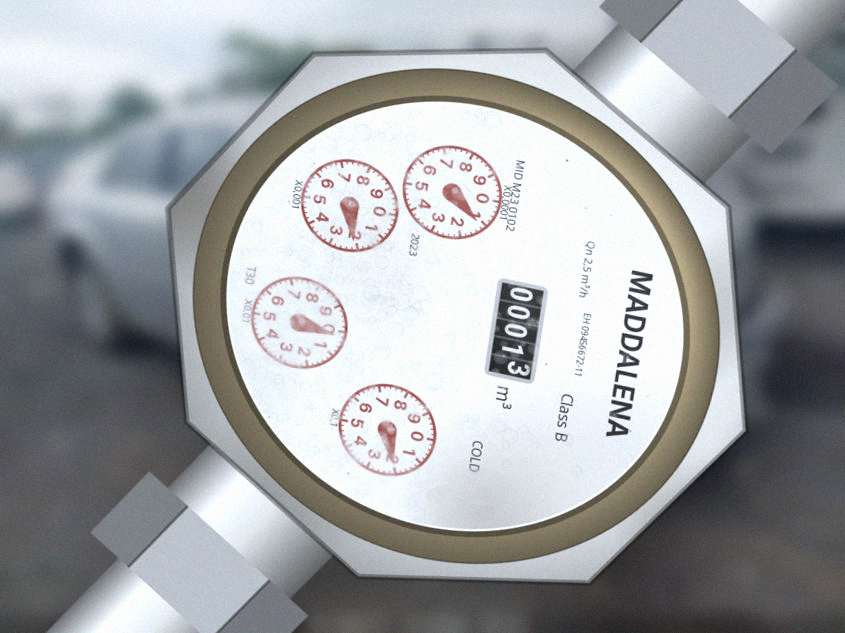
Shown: value=13.2021 unit=m³
